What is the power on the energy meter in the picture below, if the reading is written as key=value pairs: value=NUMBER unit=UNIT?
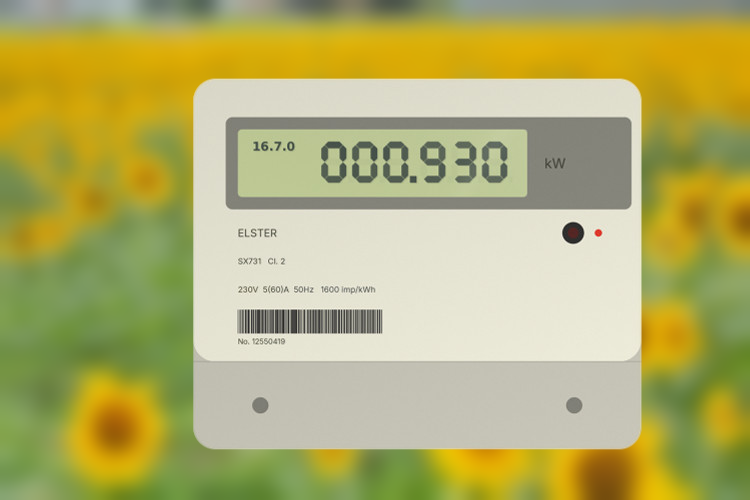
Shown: value=0.930 unit=kW
